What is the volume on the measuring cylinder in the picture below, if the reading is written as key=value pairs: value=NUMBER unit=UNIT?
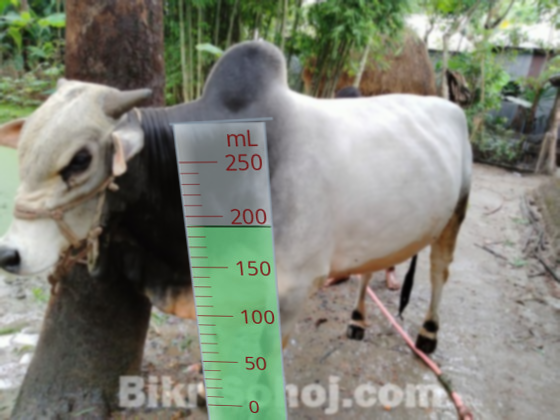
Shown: value=190 unit=mL
